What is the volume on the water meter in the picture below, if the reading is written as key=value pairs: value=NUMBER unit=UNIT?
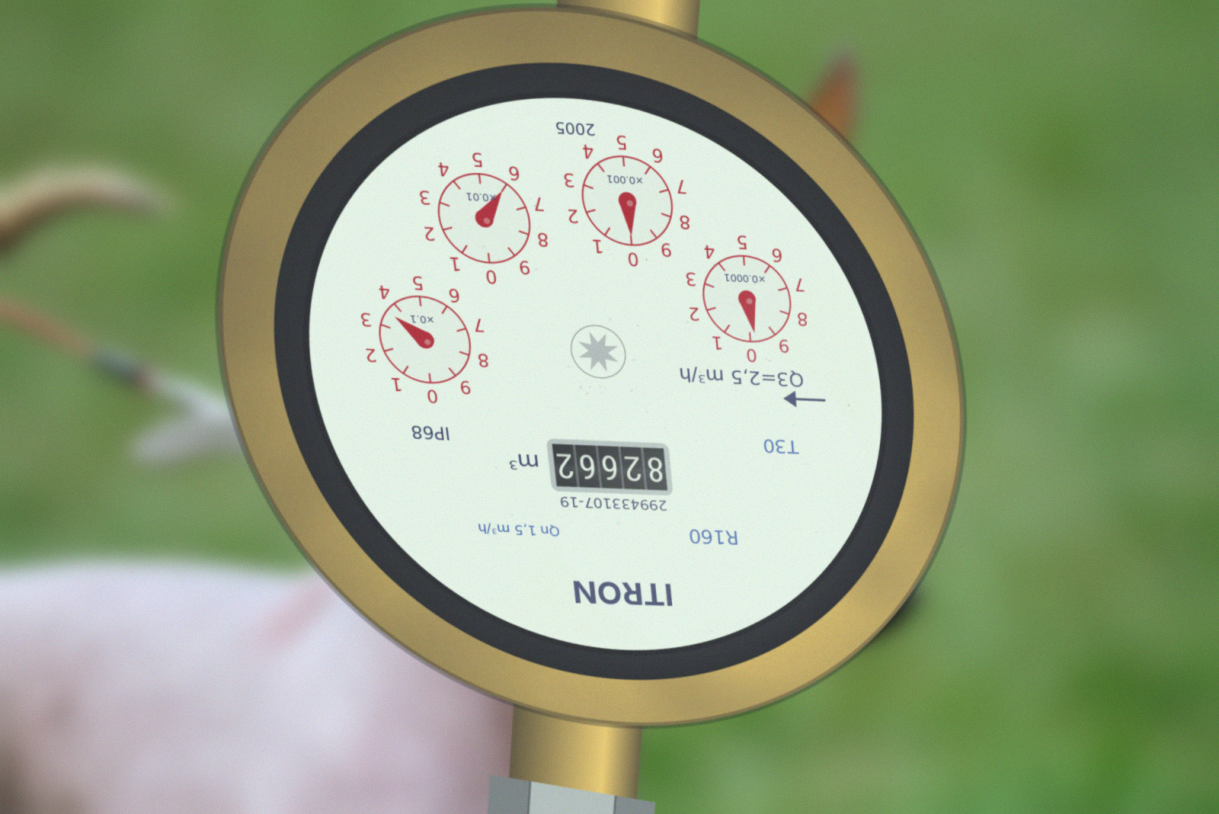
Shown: value=82662.3599 unit=m³
